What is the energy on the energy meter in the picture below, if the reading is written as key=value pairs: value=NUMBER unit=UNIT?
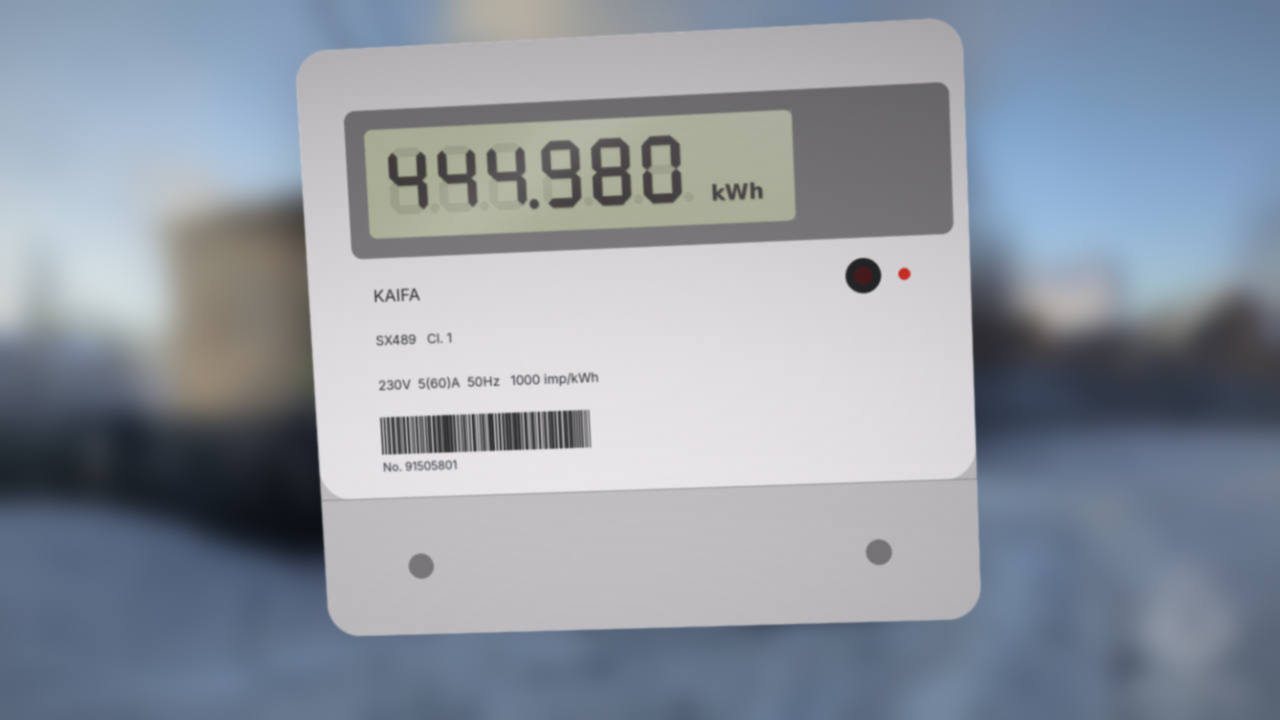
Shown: value=444.980 unit=kWh
